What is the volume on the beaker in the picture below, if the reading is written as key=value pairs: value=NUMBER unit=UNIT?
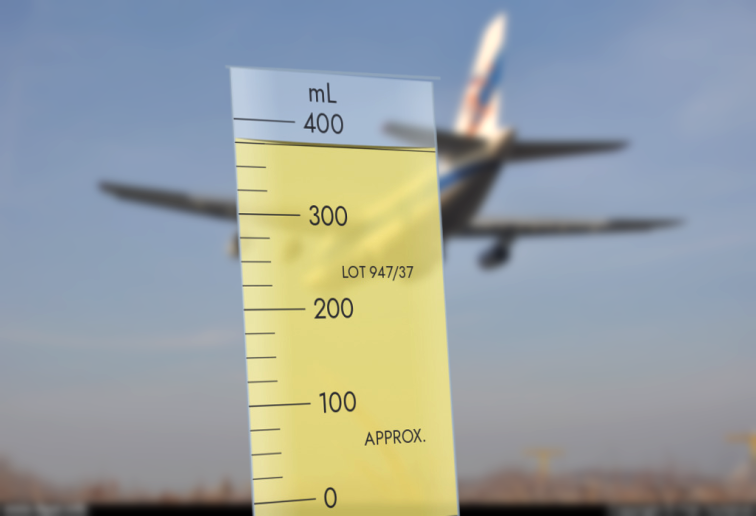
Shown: value=375 unit=mL
